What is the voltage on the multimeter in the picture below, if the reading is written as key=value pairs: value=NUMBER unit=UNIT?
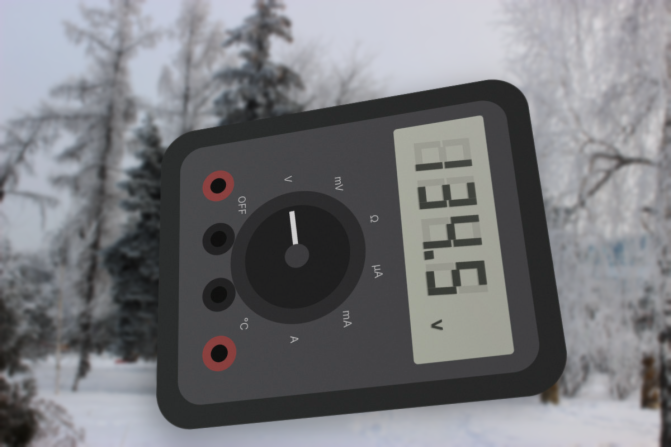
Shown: value=134.5 unit=V
